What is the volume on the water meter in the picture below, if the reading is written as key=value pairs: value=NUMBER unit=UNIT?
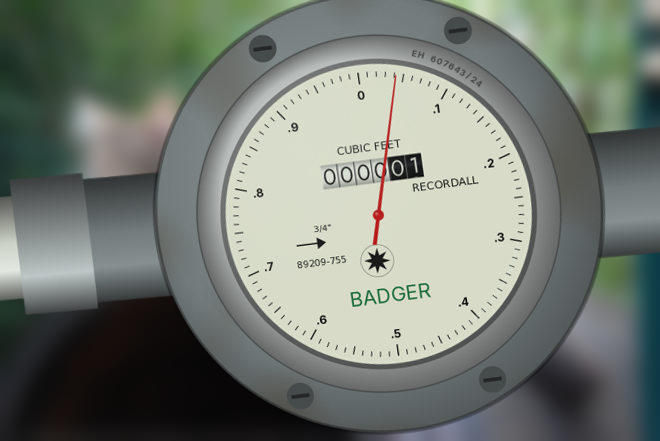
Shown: value=1.04 unit=ft³
